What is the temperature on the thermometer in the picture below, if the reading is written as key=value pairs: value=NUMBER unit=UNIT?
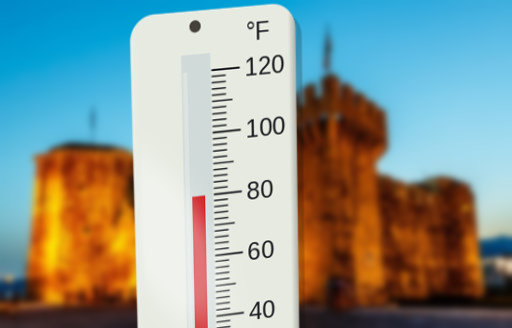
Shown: value=80 unit=°F
